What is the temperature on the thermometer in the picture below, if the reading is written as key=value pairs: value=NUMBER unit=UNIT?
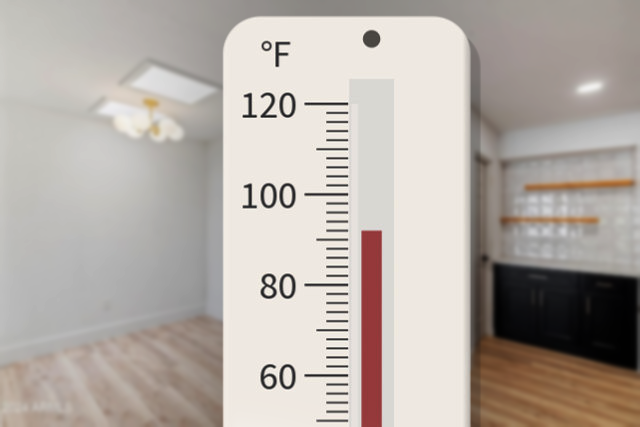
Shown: value=92 unit=°F
